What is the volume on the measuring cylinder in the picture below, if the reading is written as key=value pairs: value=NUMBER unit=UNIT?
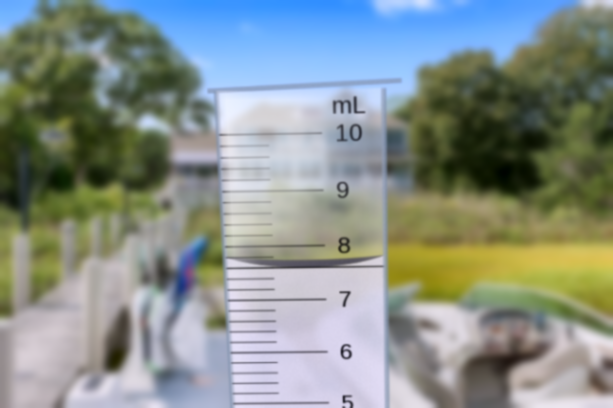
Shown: value=7.6 unit=mL
